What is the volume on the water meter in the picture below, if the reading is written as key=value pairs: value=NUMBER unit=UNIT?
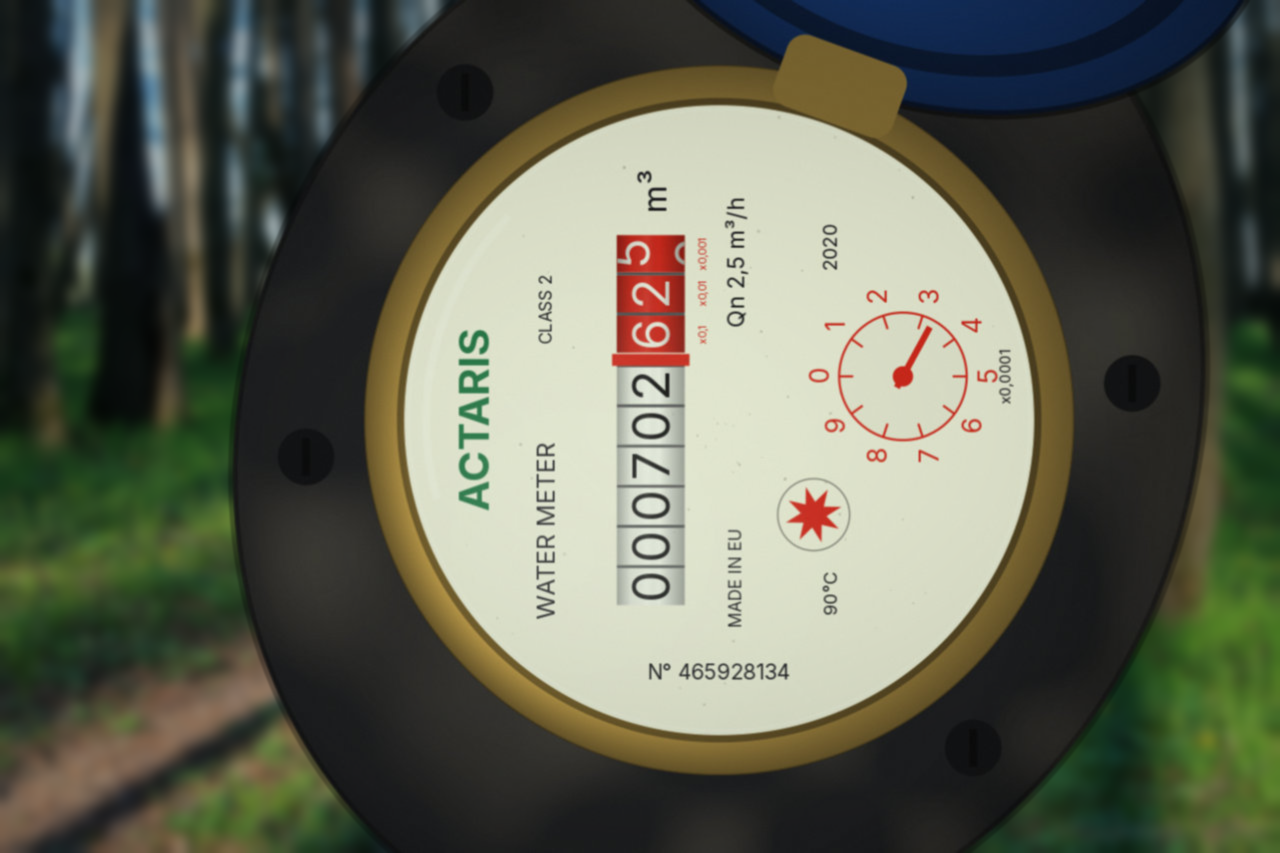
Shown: value=702.6253 unit=m³
